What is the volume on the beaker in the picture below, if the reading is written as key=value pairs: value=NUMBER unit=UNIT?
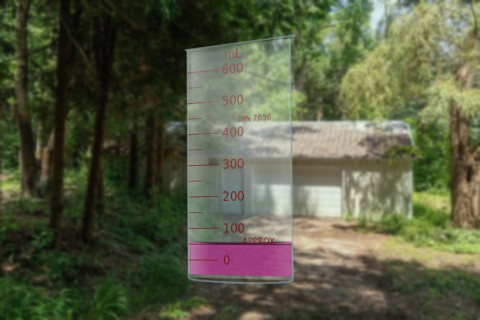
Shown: value=50 unit=mL
